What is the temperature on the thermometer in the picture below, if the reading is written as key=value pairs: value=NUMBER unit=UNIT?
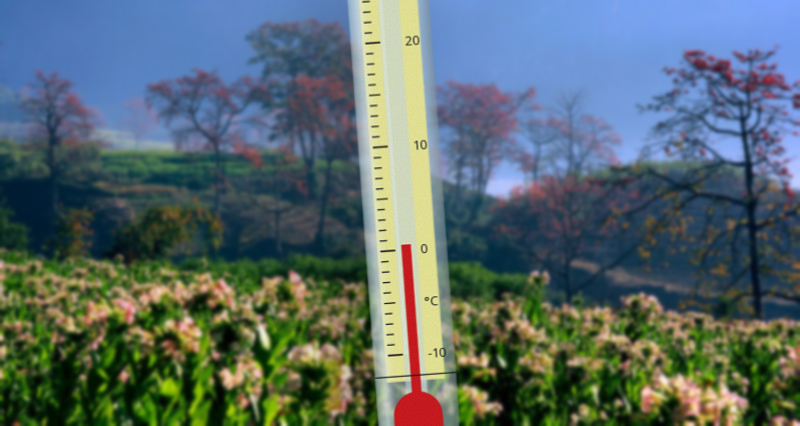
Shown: value=0.5 unit=°C
